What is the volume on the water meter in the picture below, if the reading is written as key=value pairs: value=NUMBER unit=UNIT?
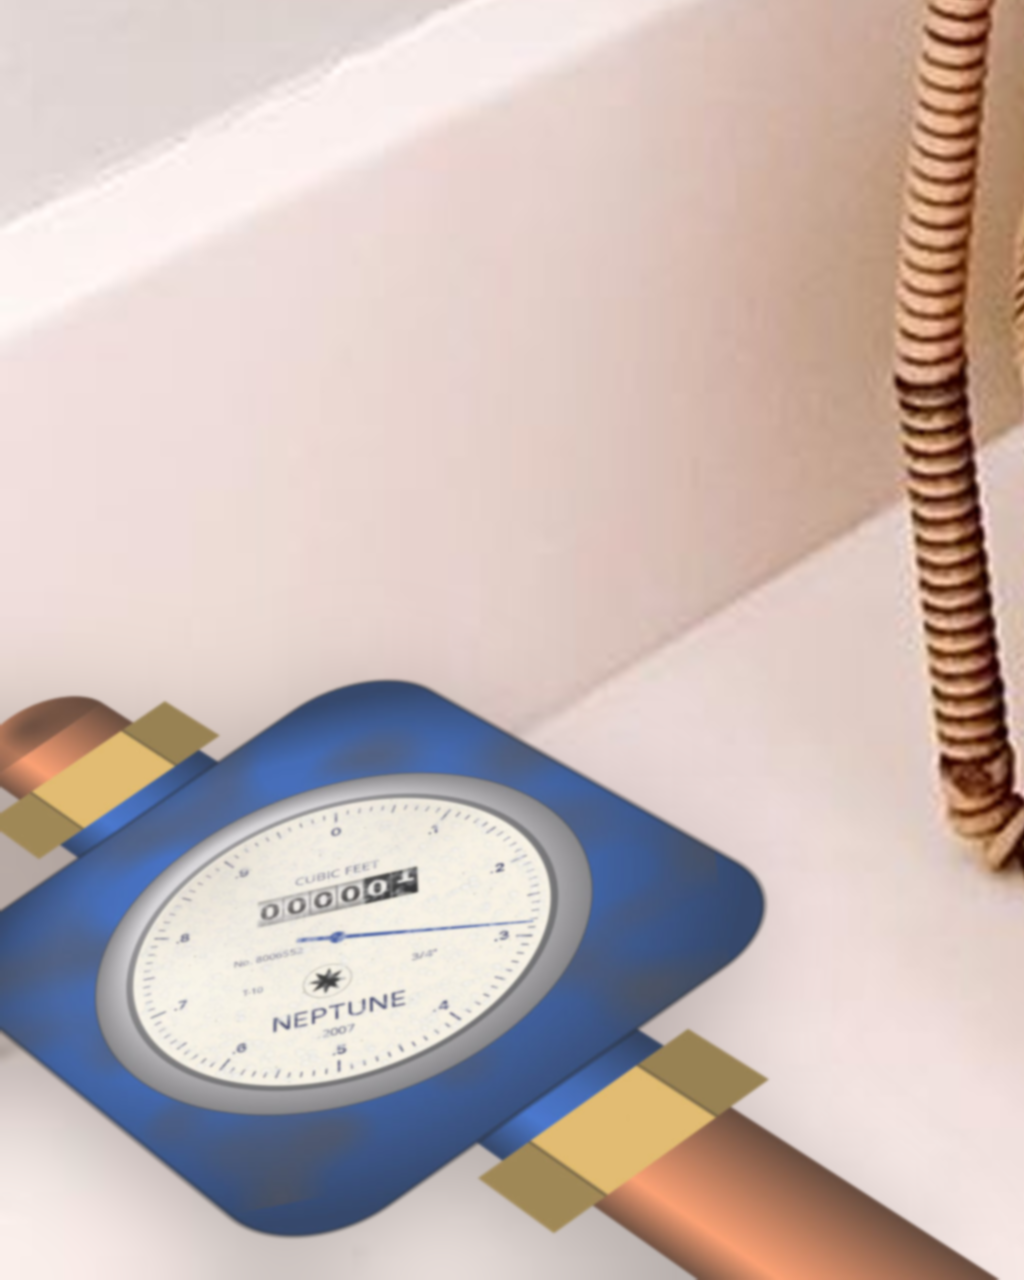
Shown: value=1.28 unit=ft³
